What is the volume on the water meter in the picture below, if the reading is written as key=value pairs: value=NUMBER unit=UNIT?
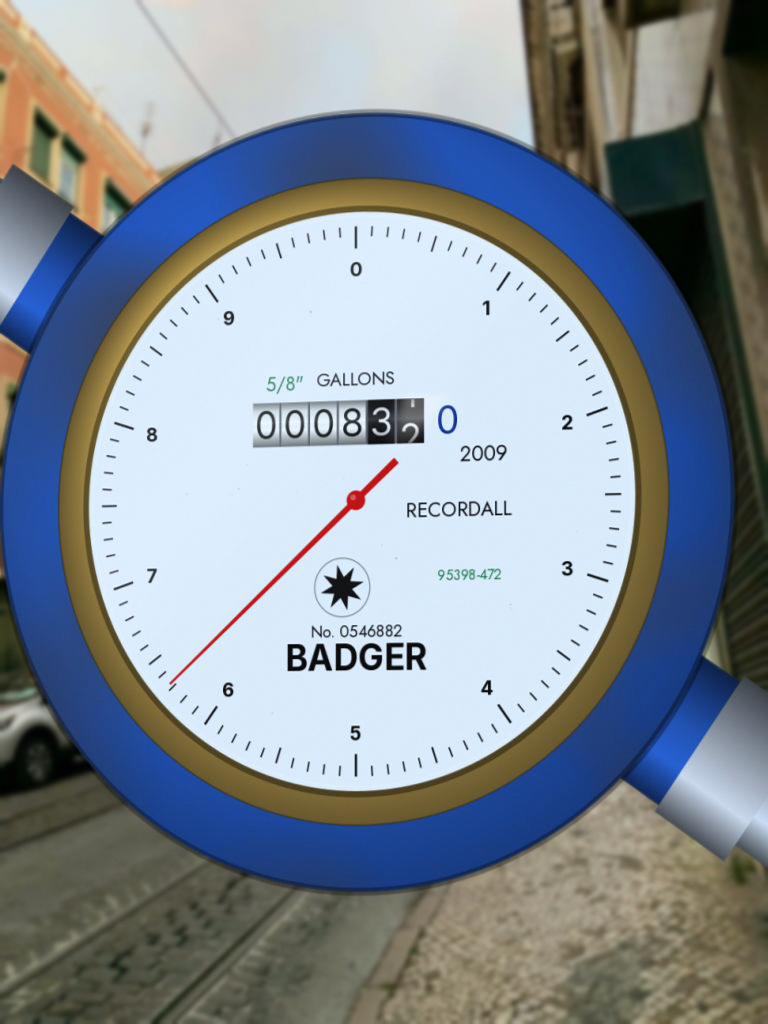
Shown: value=8316.3 unit=gal
